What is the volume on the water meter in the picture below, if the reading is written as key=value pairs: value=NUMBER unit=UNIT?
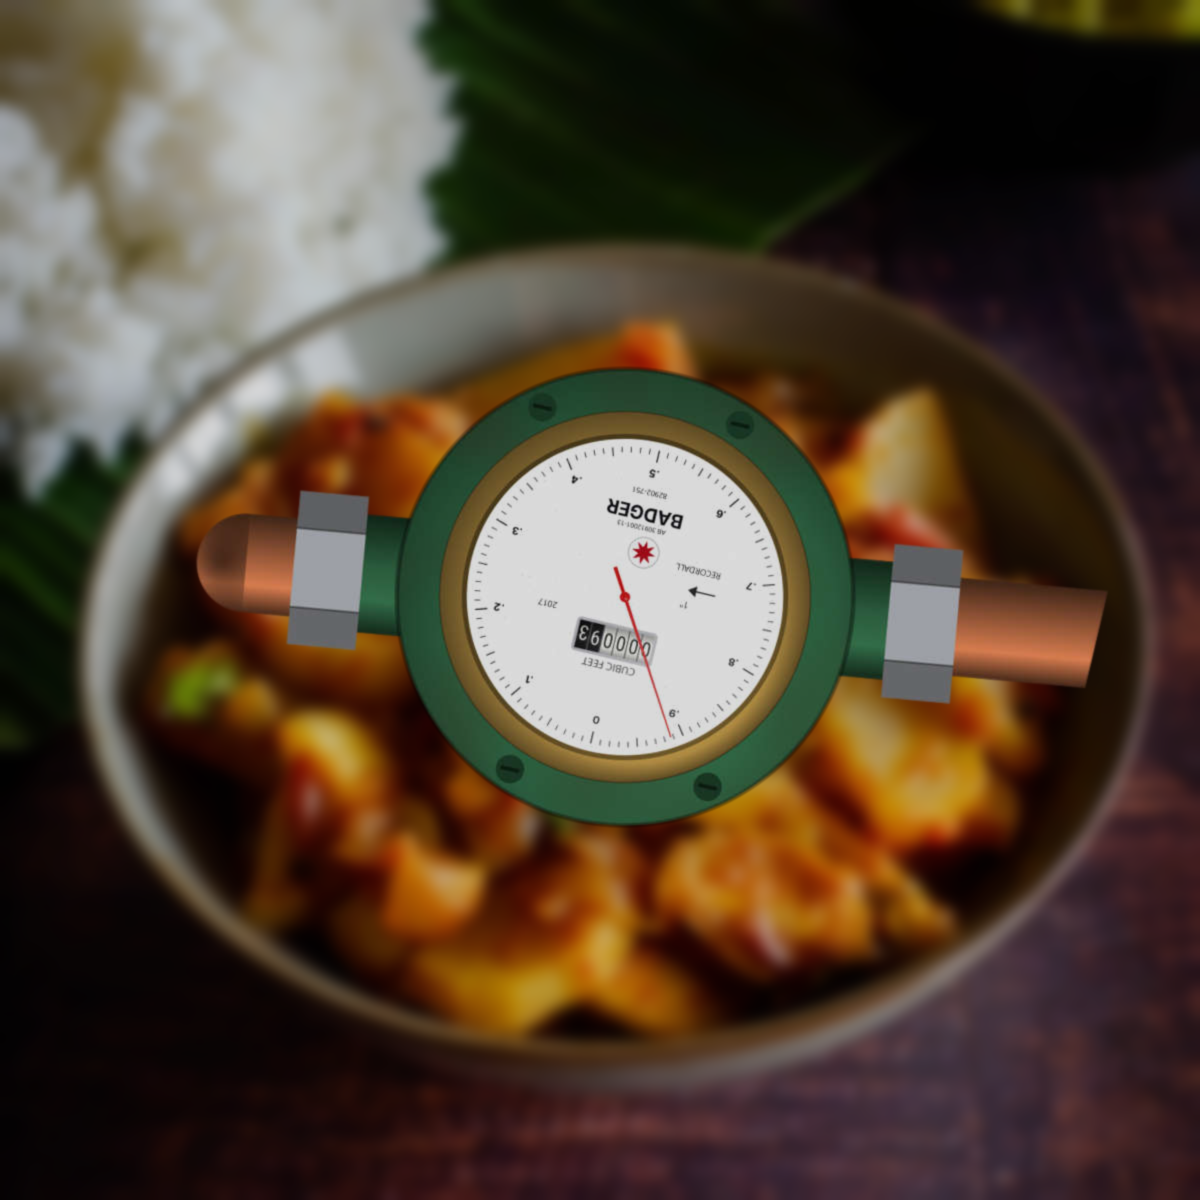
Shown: value=92.91 unit=ft³
